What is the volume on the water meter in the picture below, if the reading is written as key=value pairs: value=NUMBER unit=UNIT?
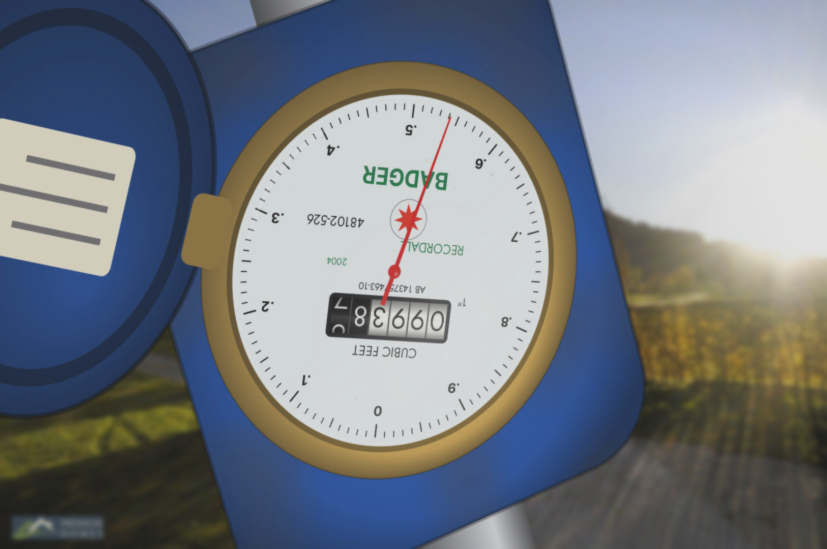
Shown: value=99386.54 unit=ft³
